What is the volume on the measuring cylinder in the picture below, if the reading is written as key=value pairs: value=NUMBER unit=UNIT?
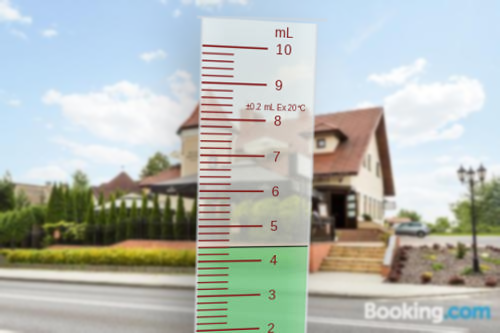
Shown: value=4.4 unit=mL
